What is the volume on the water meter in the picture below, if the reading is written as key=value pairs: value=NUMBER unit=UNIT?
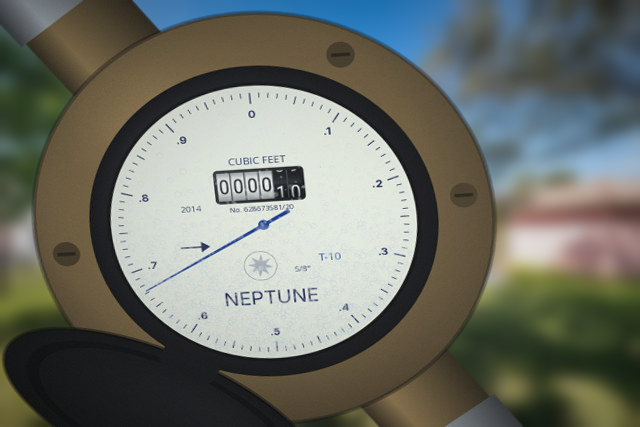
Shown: value=9.67 unit=ft³
